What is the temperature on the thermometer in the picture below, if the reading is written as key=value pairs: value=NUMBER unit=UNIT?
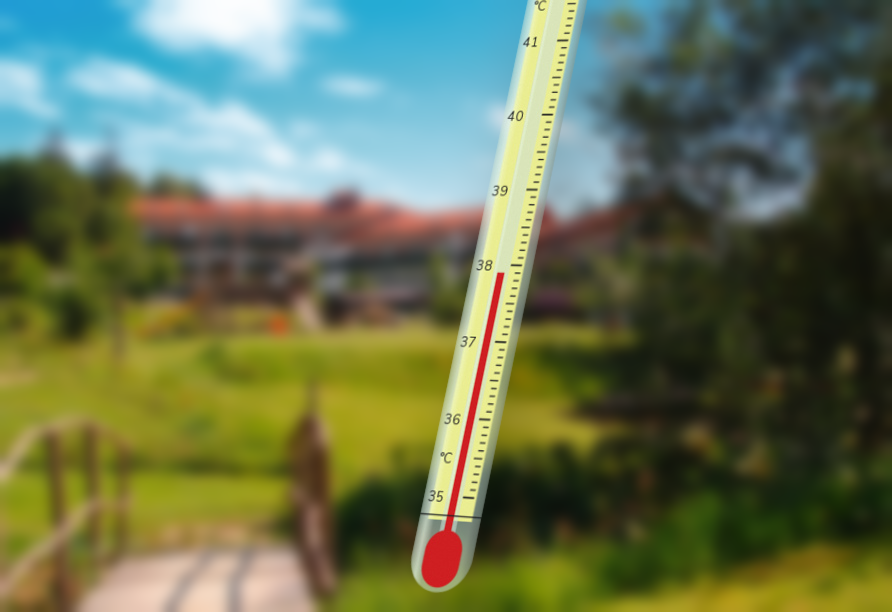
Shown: value=37.9 unit=°C
